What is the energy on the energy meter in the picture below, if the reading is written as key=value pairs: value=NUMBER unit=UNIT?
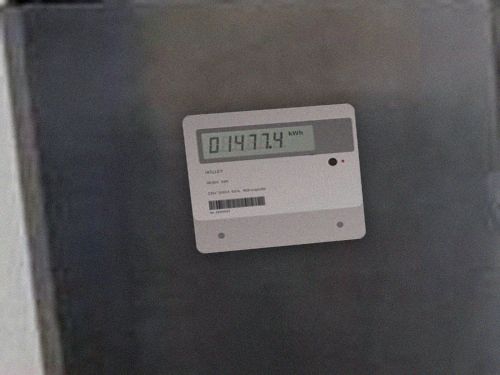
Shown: value=1477.4 unit=kWh
